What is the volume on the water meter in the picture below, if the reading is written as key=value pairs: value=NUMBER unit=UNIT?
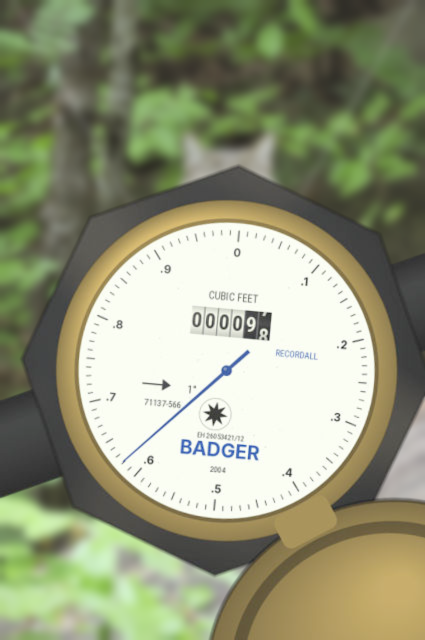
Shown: value=97.62 unit=ft³
